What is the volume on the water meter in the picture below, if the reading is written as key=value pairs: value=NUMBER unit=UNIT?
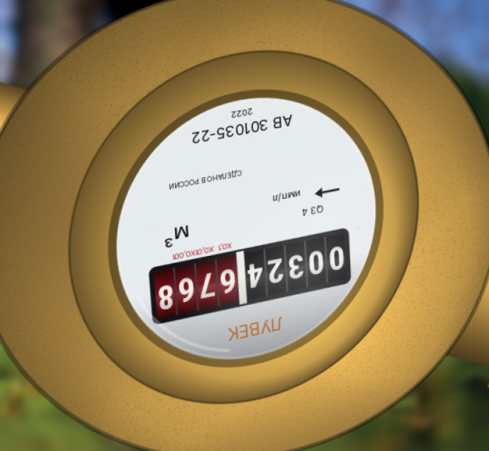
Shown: value=324.6768 unit=m³
